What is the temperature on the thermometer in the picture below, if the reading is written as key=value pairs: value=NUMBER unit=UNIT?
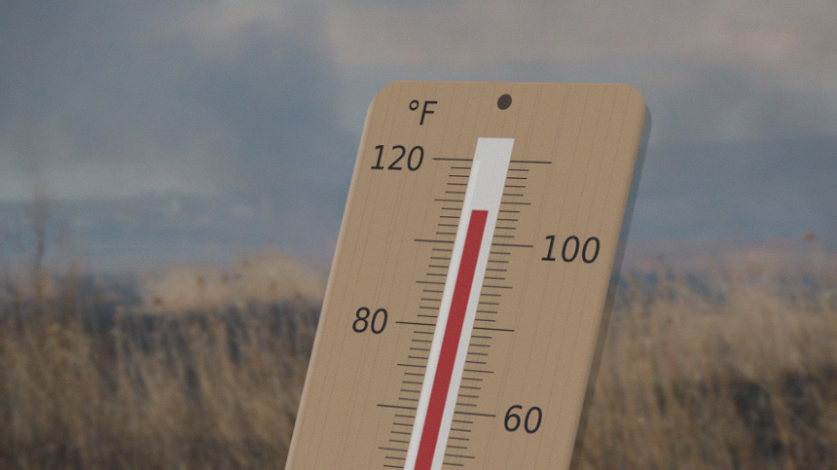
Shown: value=108 unit=°F
